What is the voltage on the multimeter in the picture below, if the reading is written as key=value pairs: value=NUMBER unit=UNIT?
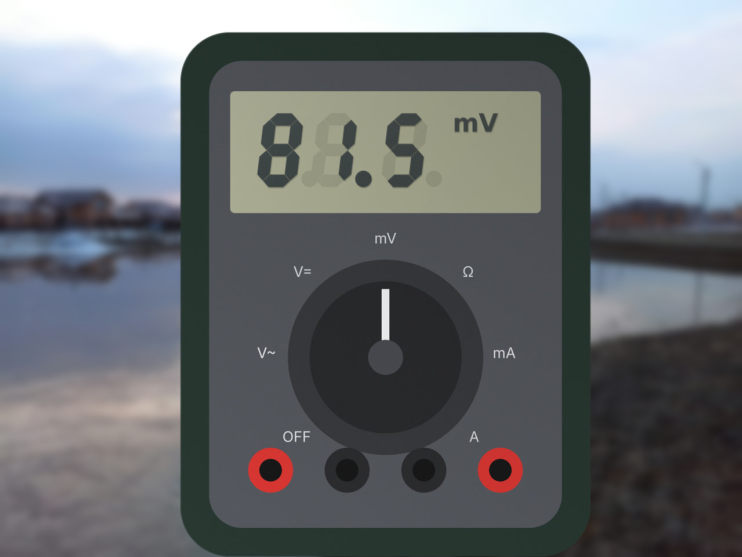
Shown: value=81.5 unit=mV
